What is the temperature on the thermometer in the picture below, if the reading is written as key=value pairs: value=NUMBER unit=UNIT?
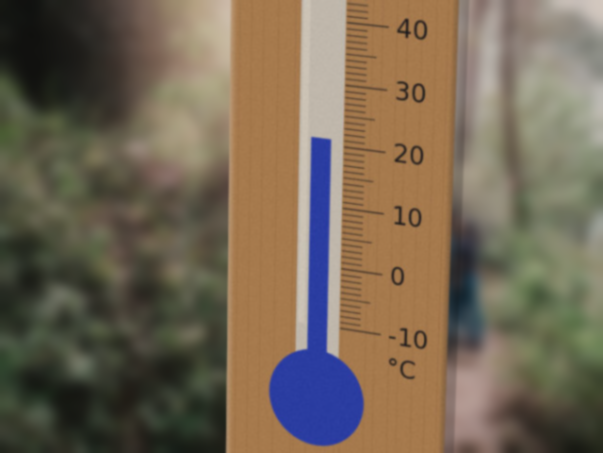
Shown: value=21 unit=°C
